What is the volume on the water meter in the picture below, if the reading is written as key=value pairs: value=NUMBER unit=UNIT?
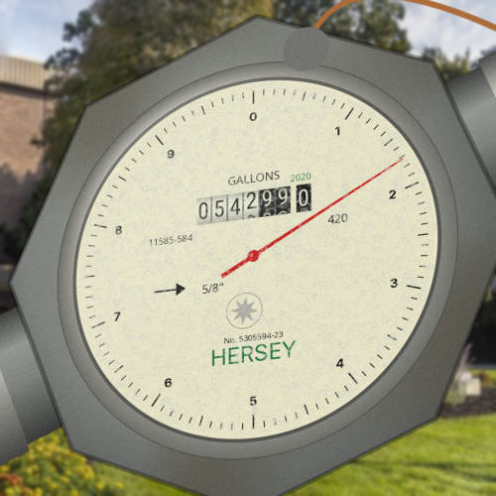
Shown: value=542991.7 unit=gal
